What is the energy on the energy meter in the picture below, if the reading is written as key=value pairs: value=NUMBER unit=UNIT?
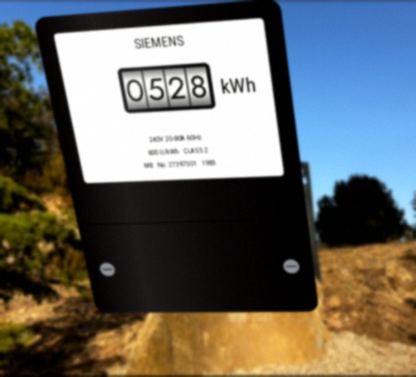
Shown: value=528 unit=kWh
